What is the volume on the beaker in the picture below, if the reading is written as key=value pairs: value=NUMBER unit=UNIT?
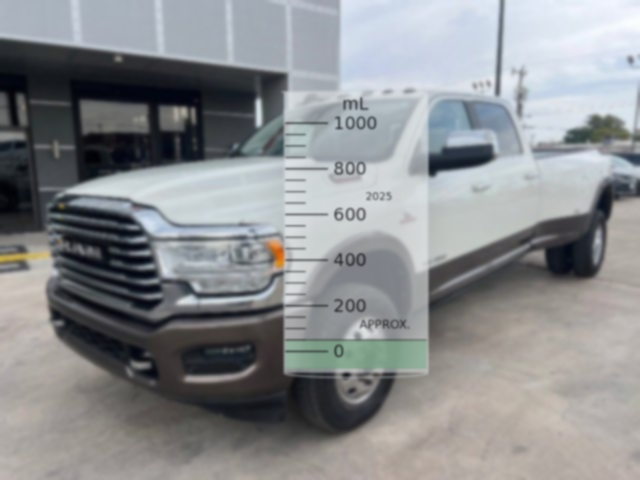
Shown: value=50 unit=mL
